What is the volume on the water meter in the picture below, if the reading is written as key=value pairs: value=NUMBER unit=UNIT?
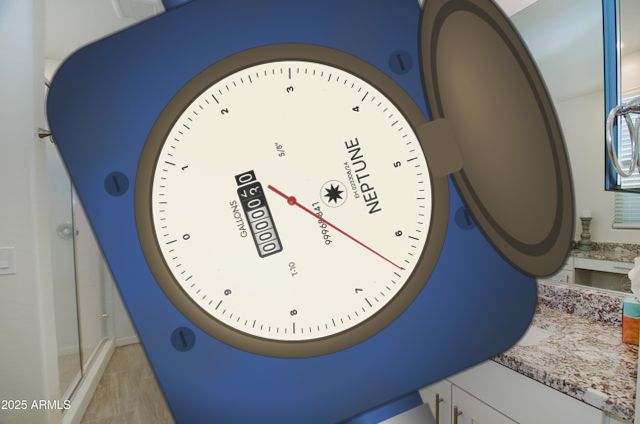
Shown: value=26.4 unit=gal
